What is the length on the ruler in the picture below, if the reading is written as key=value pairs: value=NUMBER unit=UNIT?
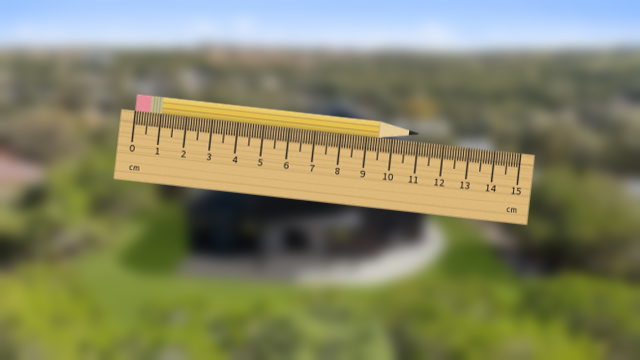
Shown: value=11 unit=cm
